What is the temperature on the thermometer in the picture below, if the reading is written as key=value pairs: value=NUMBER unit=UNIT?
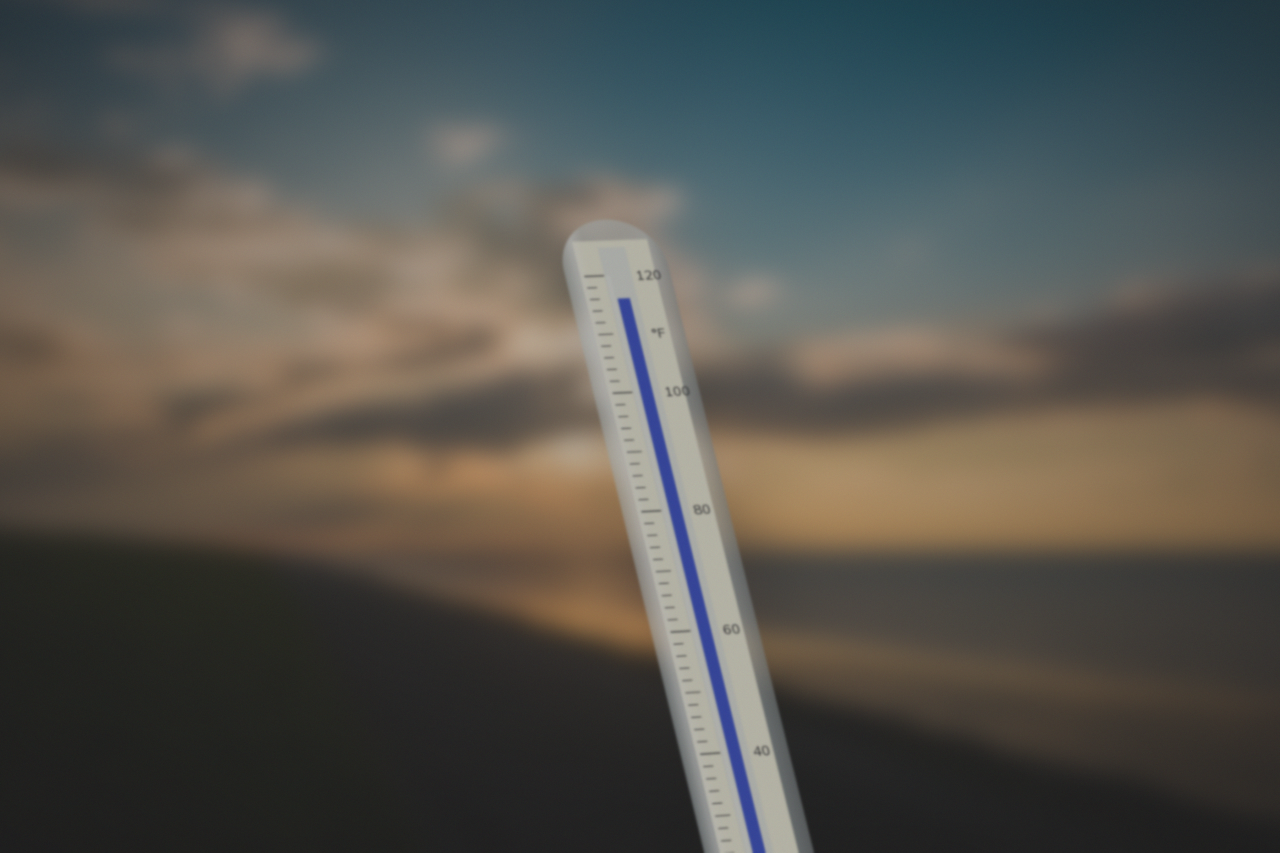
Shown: value=116 unit=°F
